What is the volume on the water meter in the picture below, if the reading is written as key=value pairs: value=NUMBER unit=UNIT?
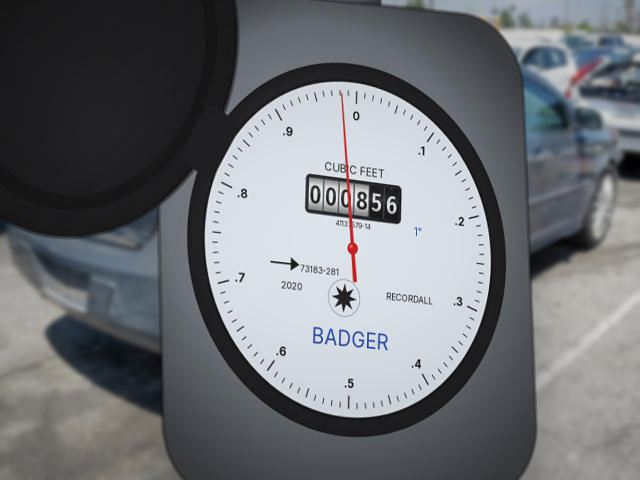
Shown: value=855.98 unit=ft³
